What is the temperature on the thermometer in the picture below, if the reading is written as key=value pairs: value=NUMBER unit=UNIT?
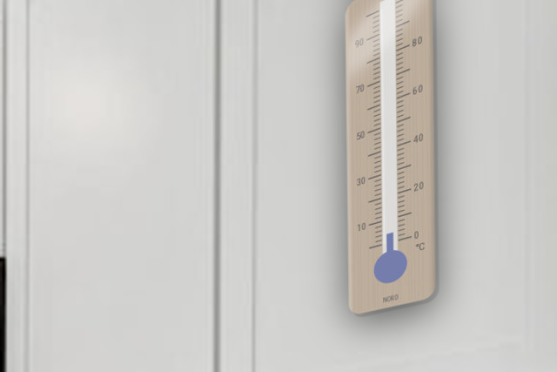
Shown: value=4 unit=°C
